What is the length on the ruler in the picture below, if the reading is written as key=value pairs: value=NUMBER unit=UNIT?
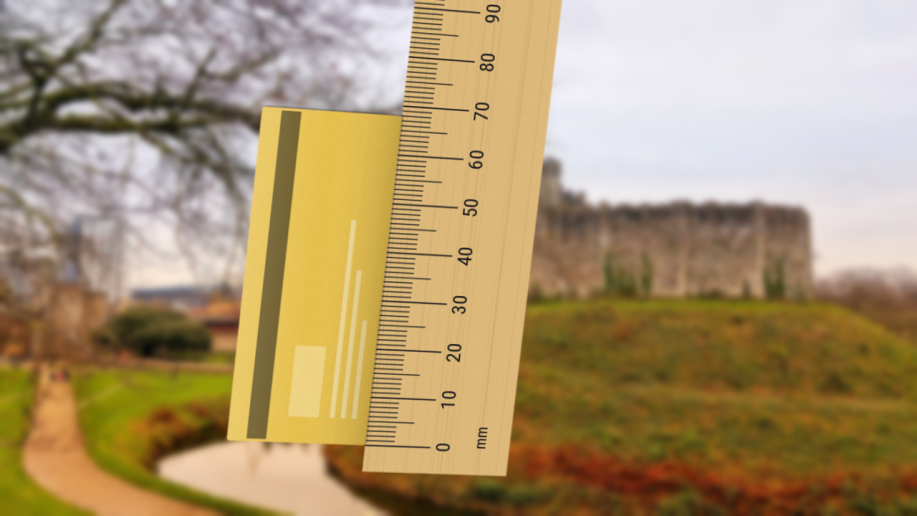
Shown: value=68 unit=mm
